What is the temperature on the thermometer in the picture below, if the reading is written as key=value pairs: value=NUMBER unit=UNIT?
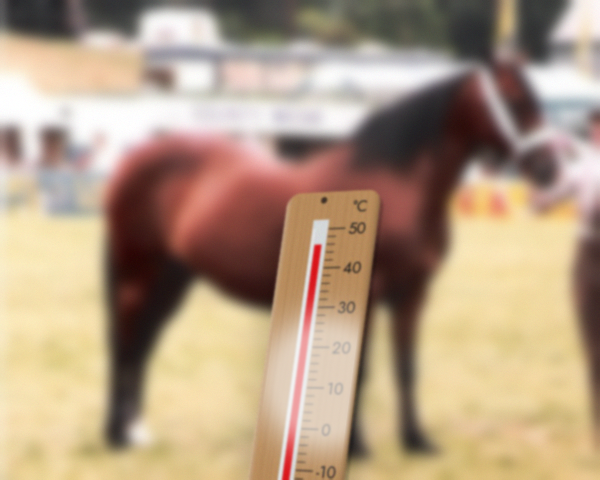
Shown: value=46 unit=°C
